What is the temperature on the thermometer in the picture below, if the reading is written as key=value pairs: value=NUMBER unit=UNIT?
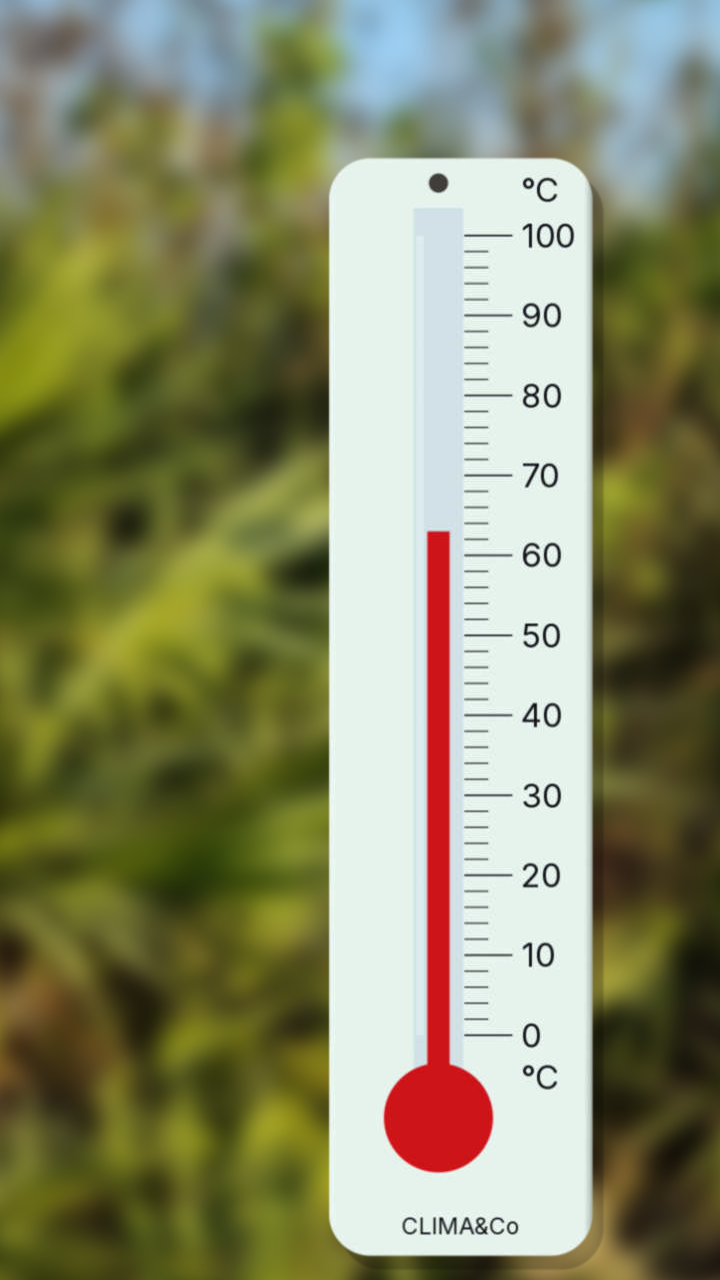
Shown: value=63 unit=°C
